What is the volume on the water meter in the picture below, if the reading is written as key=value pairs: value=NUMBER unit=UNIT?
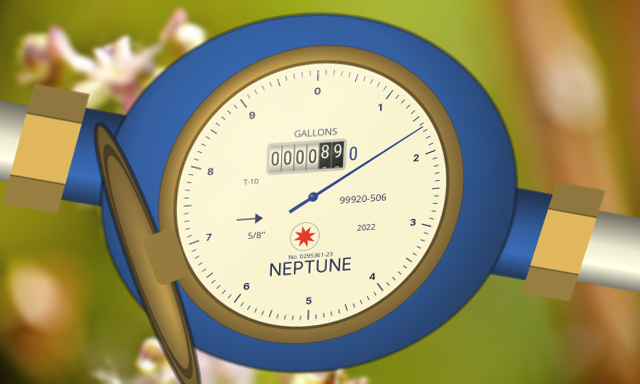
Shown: value=891.6 unit=gal
